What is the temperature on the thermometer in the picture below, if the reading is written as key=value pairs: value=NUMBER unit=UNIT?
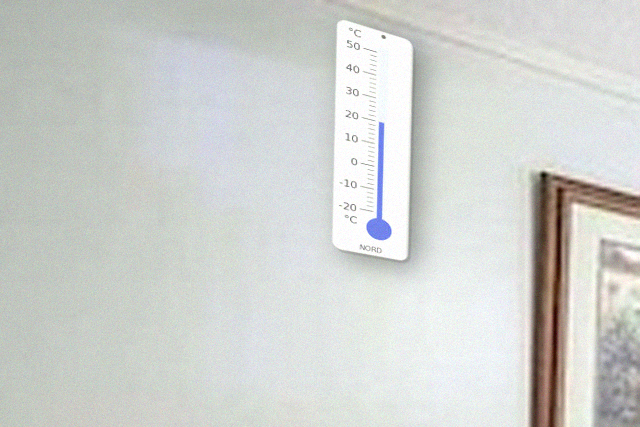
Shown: value=20 unit=°C
